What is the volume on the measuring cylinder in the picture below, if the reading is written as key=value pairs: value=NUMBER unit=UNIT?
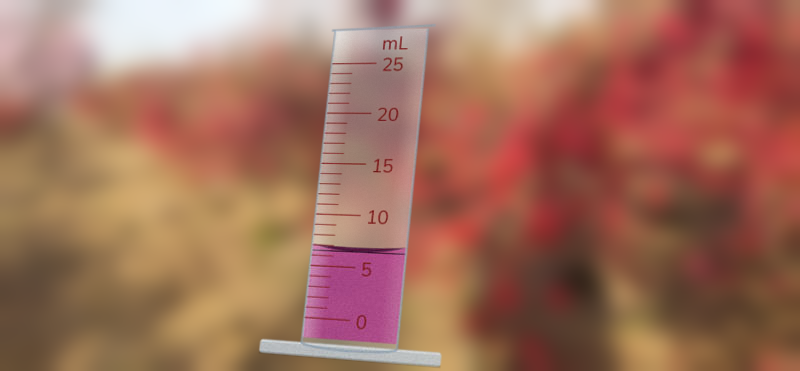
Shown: value=6.5 unit=mL
